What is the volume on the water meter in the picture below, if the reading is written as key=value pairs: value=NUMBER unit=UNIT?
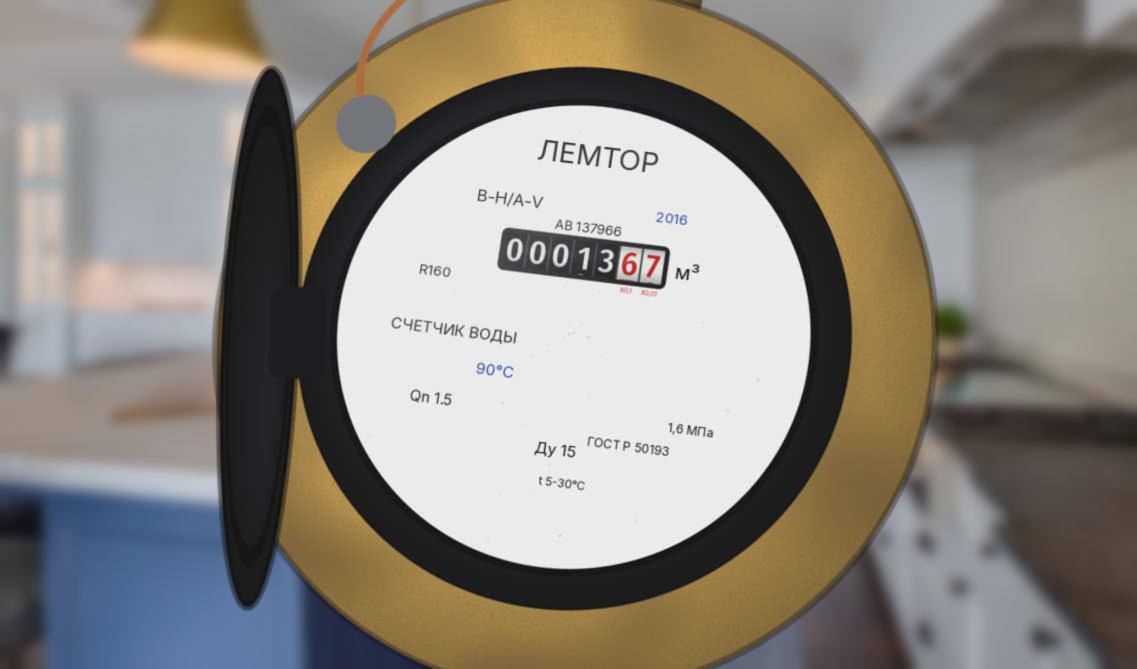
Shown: value=13.67 unit=m³
